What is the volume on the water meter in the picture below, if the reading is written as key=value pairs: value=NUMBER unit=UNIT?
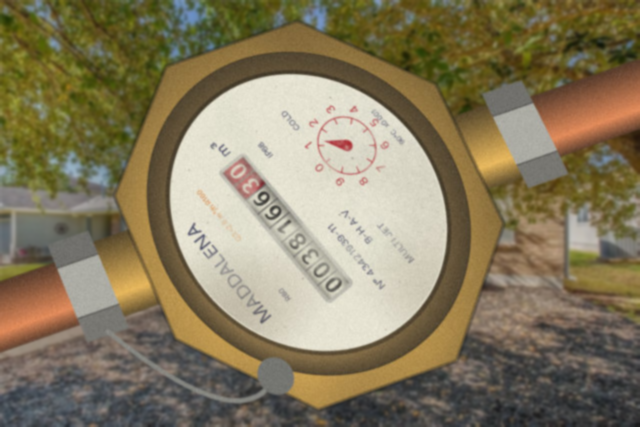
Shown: value=38166.301 unit=m³
